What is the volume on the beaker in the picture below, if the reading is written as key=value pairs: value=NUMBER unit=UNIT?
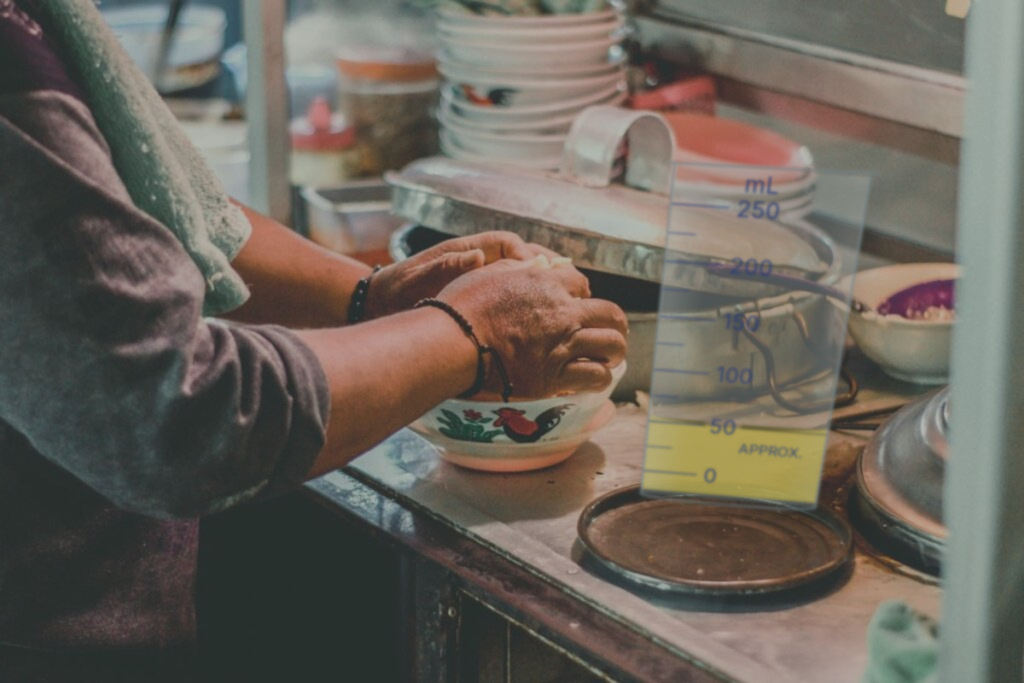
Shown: value=50 unit=mL
